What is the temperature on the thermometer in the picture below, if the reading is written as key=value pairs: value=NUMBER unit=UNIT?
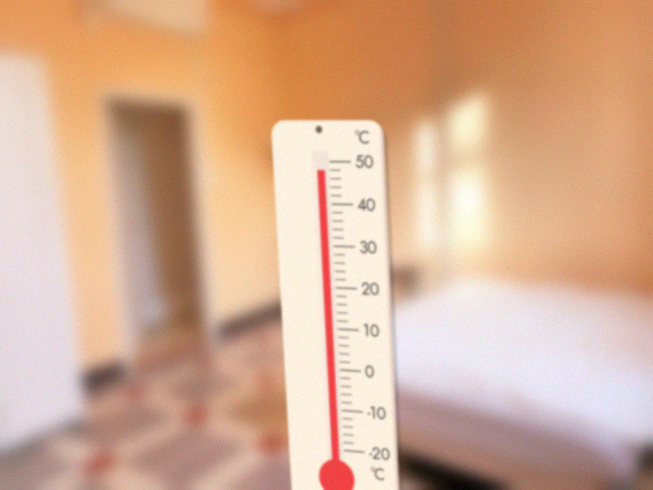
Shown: value=48 unit=°C
